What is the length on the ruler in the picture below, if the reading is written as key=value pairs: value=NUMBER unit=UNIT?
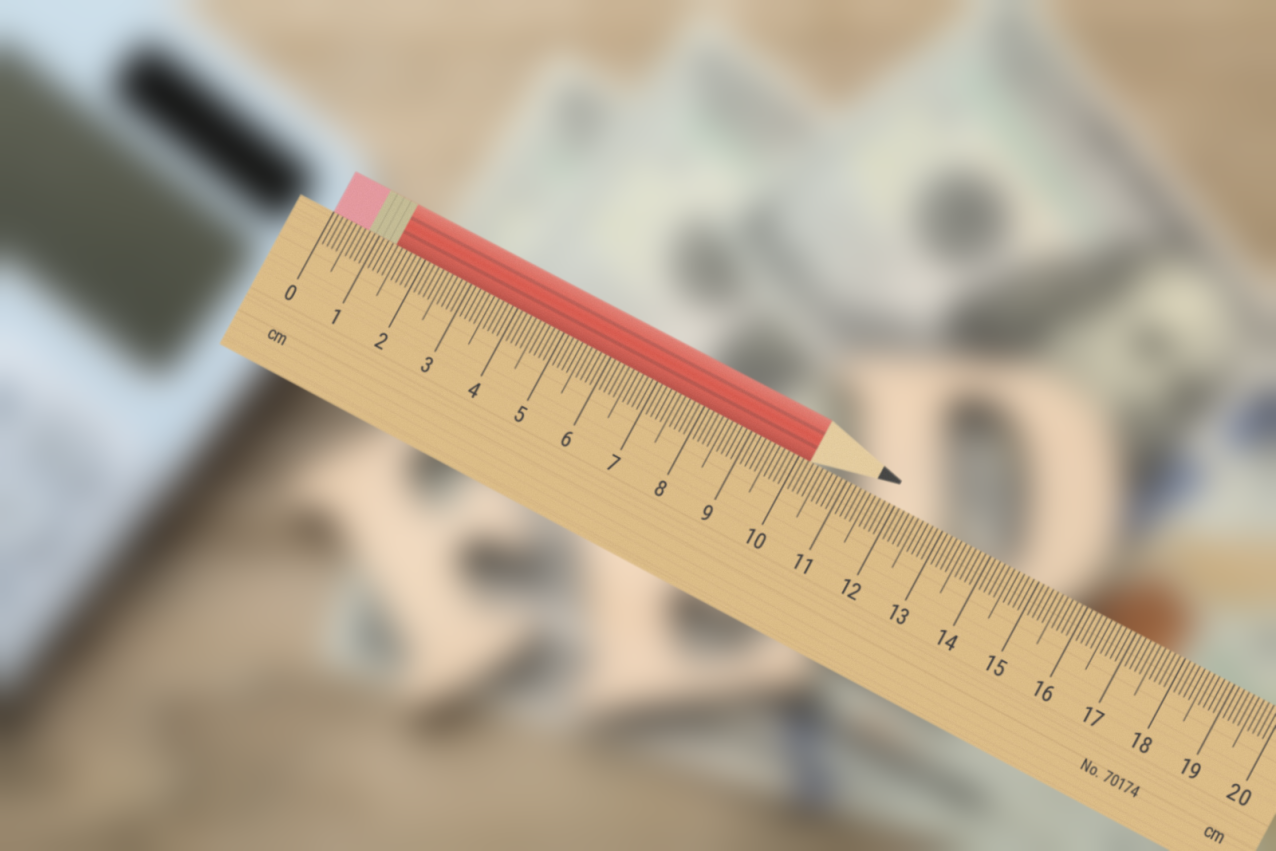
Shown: value=11.9 unit=cm
